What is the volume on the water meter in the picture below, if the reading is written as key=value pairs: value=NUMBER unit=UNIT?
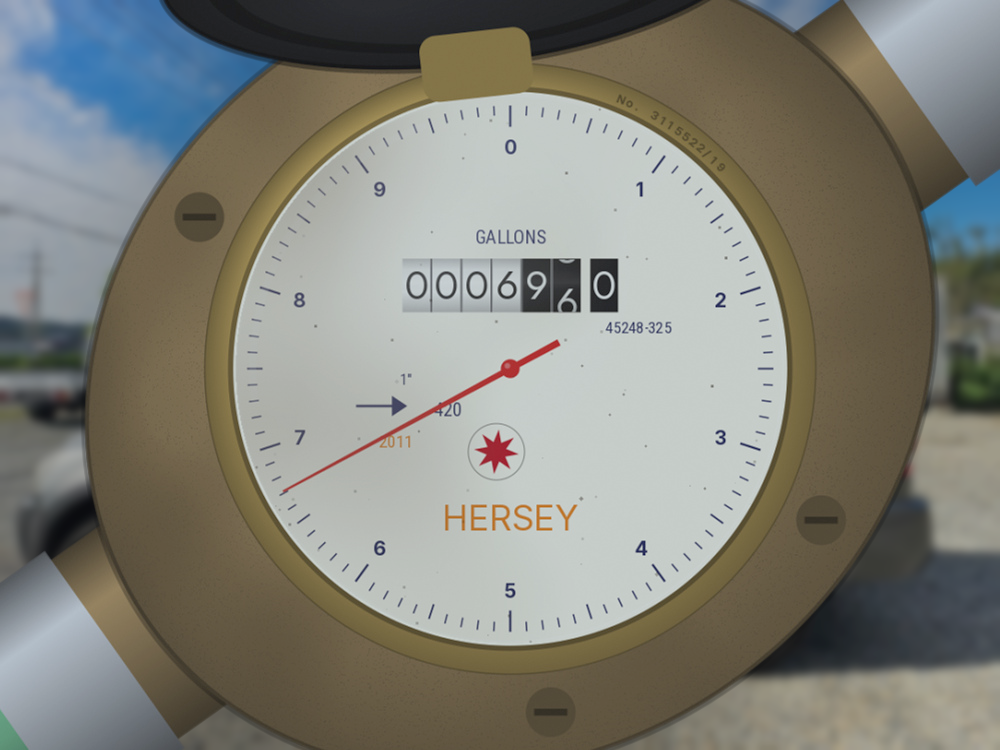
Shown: value=6956.7 unit=gal
